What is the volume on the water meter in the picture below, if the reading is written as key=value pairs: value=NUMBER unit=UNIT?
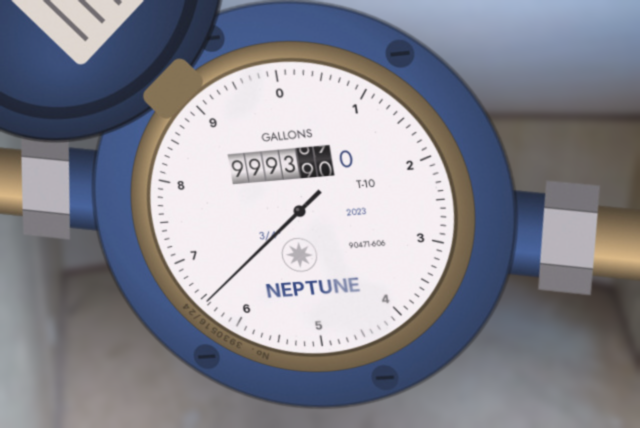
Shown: value=9993896.4 unit=gal
